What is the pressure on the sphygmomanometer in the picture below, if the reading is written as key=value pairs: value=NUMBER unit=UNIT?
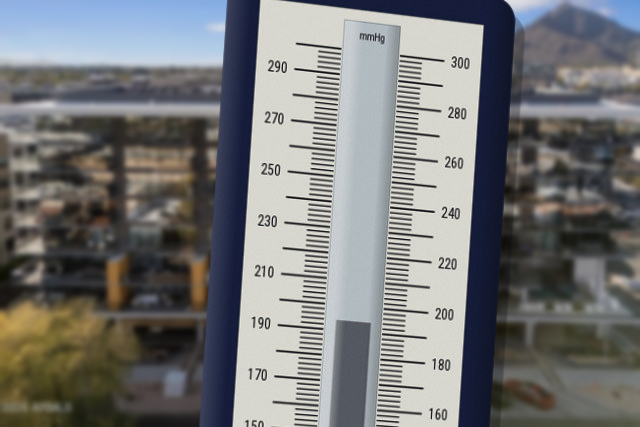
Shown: value=194 unit=mmHg
